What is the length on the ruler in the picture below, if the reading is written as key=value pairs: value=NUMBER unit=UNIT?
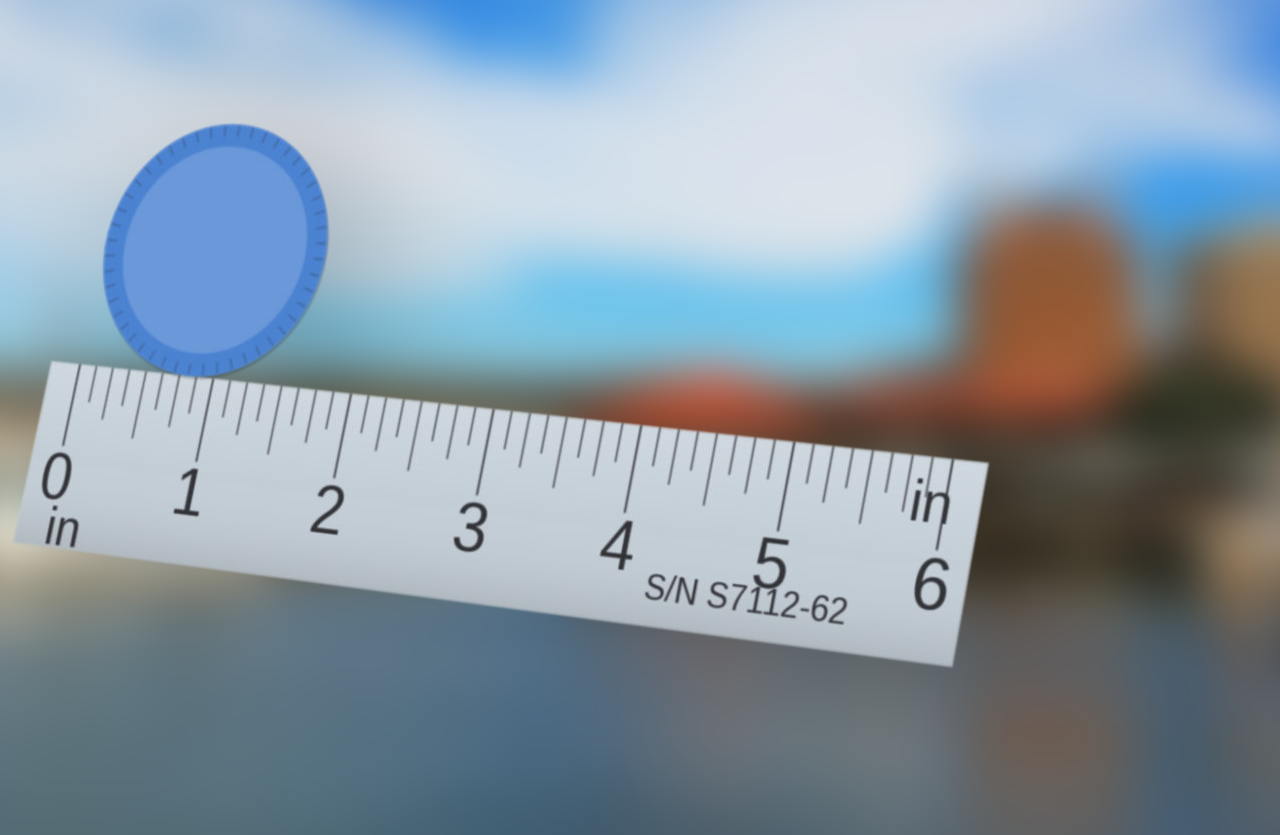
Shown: value=1.625 unit=in
